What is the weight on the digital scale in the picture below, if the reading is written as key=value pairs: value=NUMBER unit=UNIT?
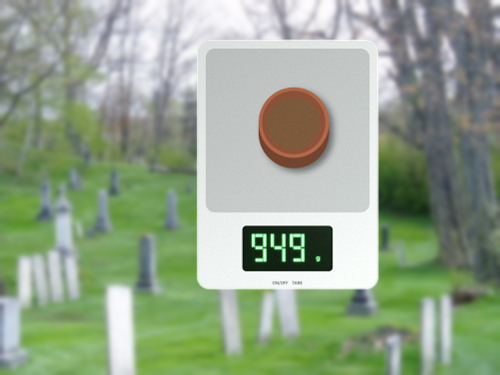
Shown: value=949 unit=g
